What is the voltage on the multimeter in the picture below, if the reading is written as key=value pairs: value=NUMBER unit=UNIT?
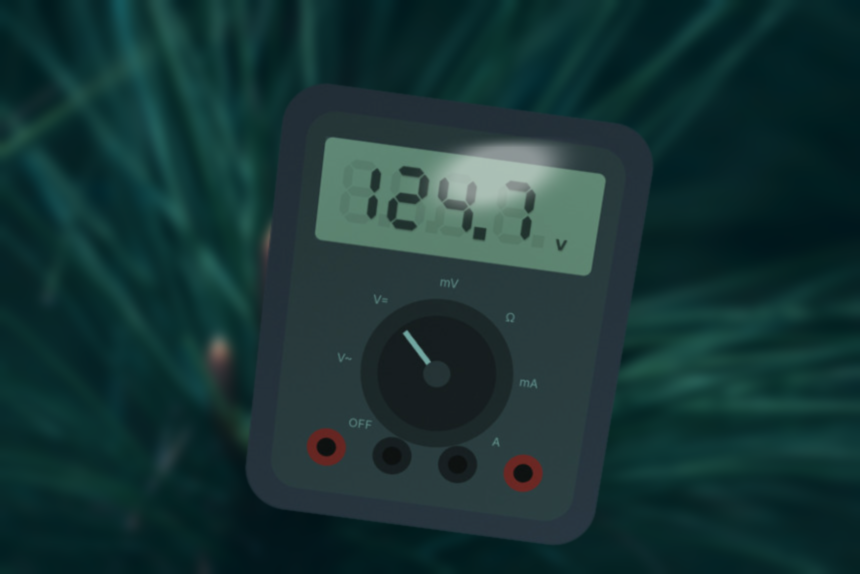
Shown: value=124.7 unit=V
